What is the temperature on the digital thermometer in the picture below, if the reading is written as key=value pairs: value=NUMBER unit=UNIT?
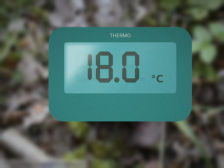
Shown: value=18.0 unit=°C
